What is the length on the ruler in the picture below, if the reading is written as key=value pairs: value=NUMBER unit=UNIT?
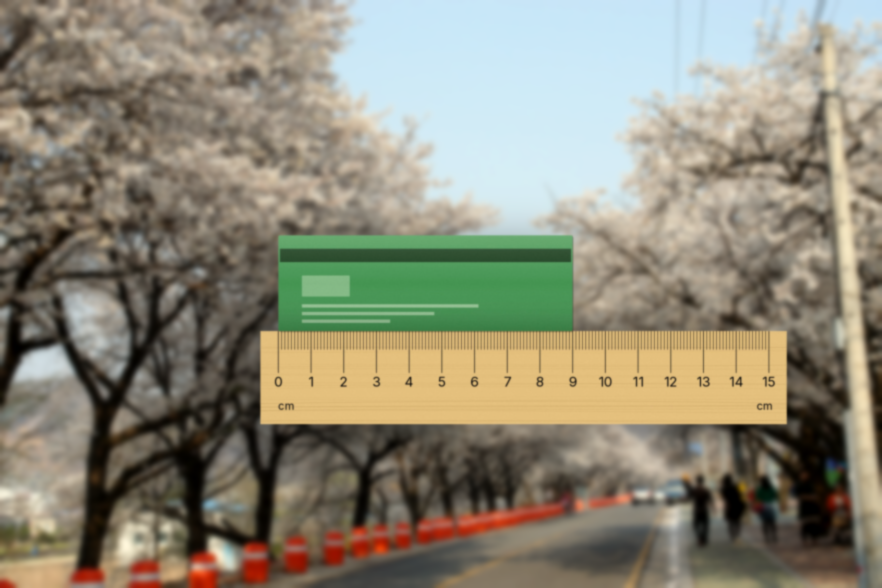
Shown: value=9 unit=cm
